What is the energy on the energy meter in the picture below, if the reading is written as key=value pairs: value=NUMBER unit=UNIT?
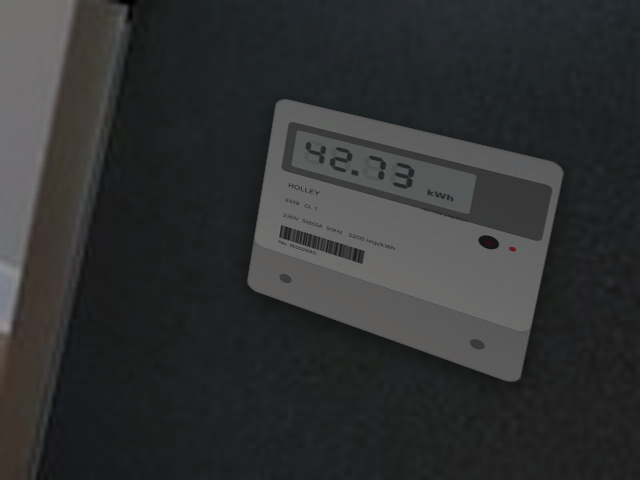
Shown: value=42.73 unit=kWh
